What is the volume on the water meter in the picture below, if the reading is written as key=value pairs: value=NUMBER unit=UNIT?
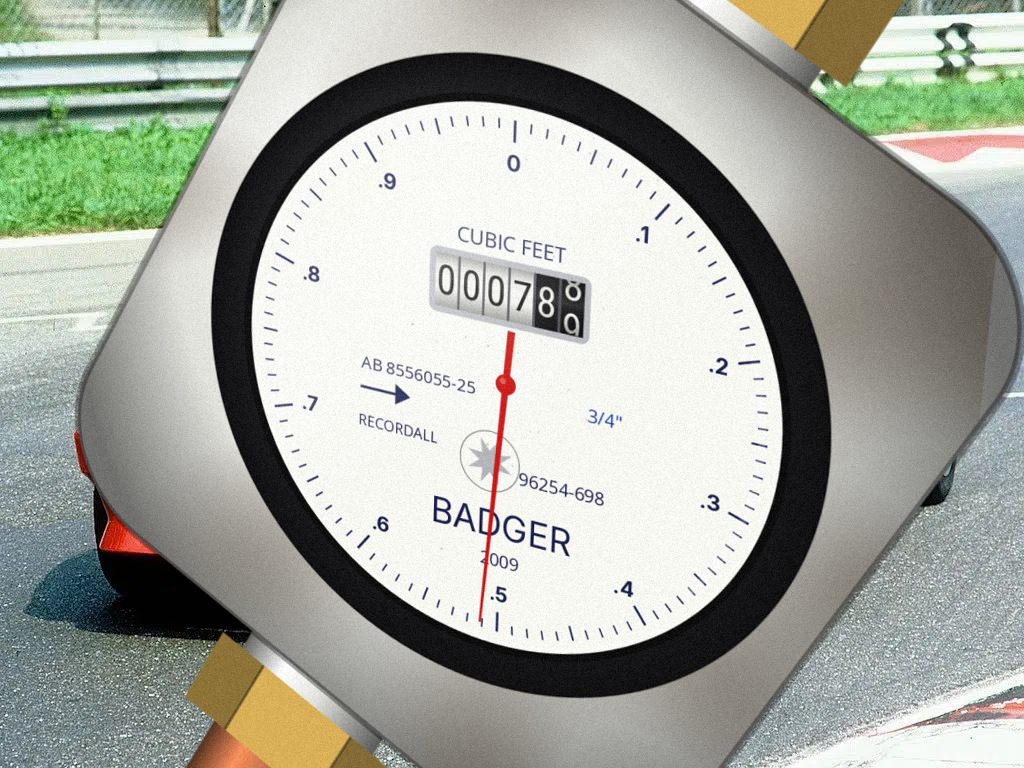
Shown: value=788.51 unit=ft³
